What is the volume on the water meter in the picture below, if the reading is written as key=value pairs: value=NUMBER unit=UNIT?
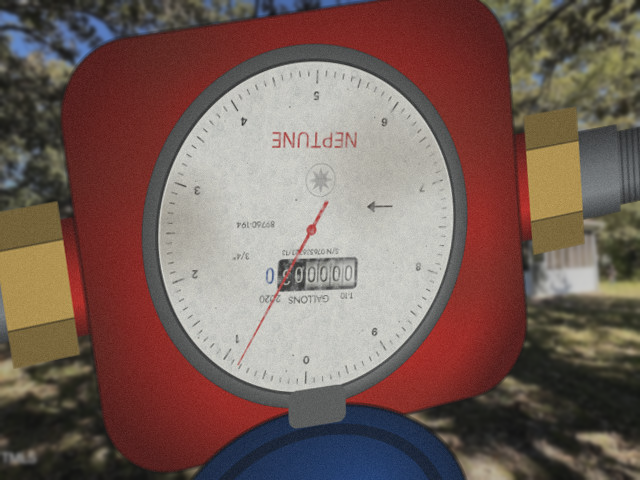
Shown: value=30.8 unit=gal
